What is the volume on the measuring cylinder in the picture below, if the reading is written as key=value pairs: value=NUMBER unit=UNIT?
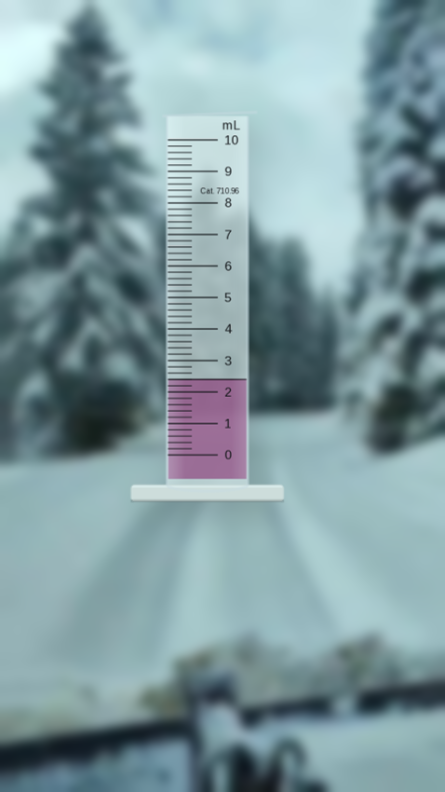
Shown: value=2.4 unit=mL
